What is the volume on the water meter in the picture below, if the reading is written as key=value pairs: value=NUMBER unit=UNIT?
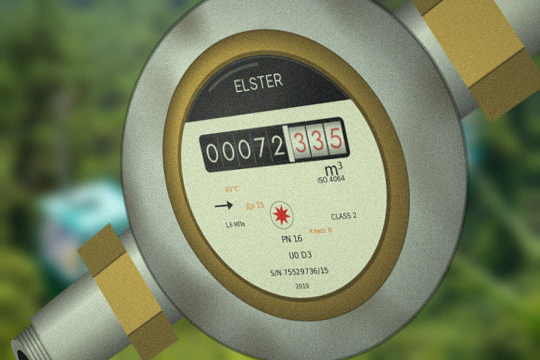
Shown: value=72.335 unit=m³
